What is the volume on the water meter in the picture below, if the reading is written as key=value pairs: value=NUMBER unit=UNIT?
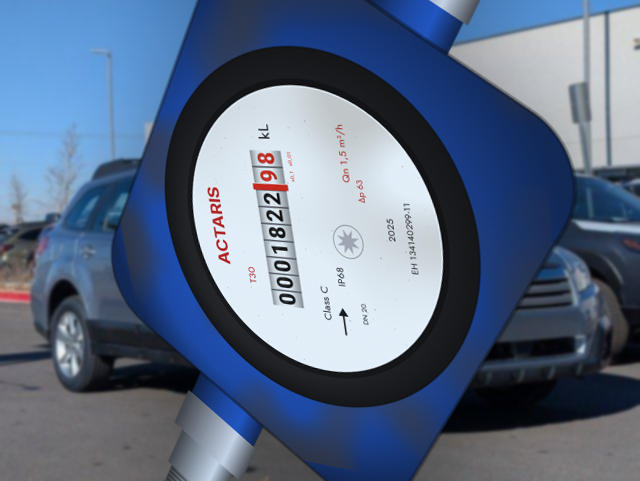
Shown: value=1822.98 unit=kL
